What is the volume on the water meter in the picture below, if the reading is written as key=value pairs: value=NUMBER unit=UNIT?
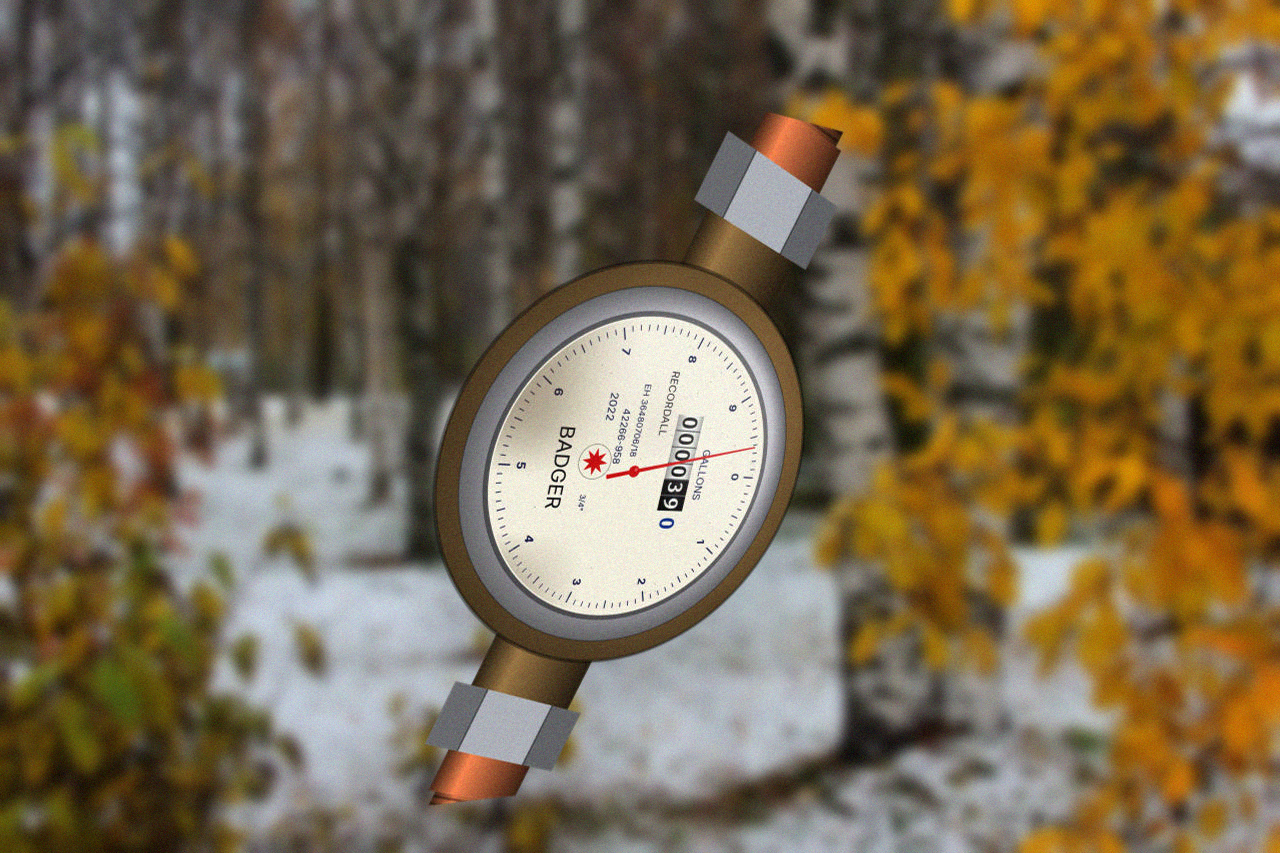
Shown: value=389.6 unit=gal
